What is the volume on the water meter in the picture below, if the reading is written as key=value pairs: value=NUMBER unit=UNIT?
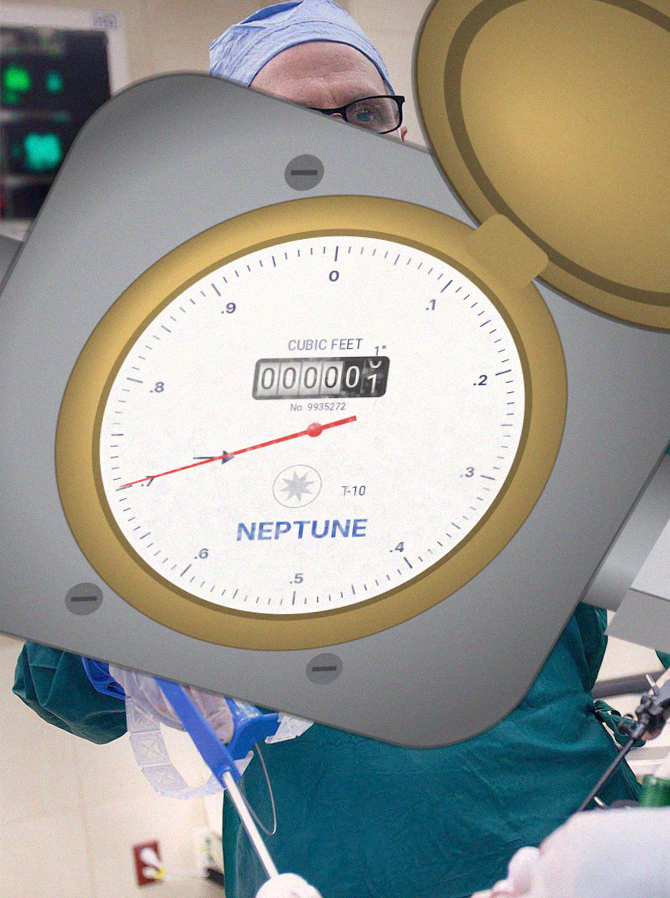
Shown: value=0.70 unit=ft³
